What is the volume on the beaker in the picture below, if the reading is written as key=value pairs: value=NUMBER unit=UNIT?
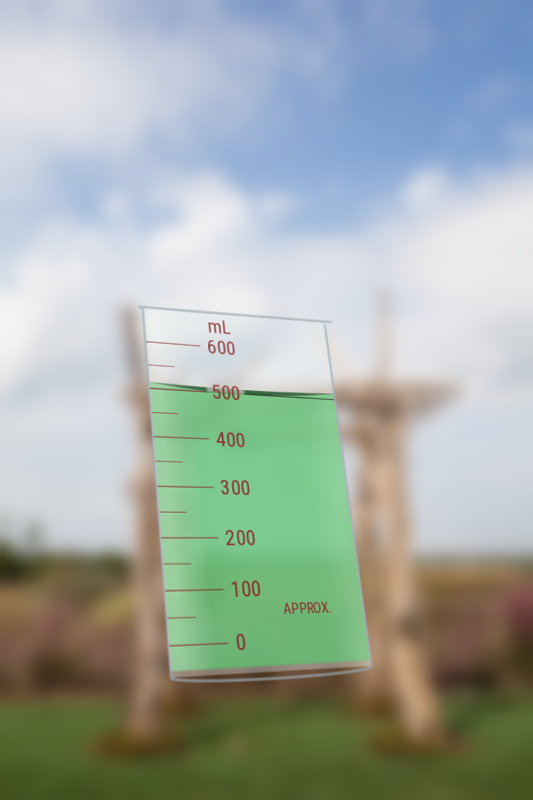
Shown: value=500 unit=mL
